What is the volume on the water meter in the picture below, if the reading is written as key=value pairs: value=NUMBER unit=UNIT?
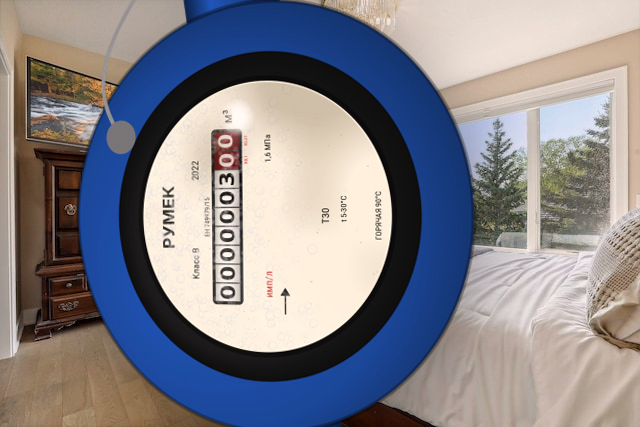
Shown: value=3.00 unit=m³
